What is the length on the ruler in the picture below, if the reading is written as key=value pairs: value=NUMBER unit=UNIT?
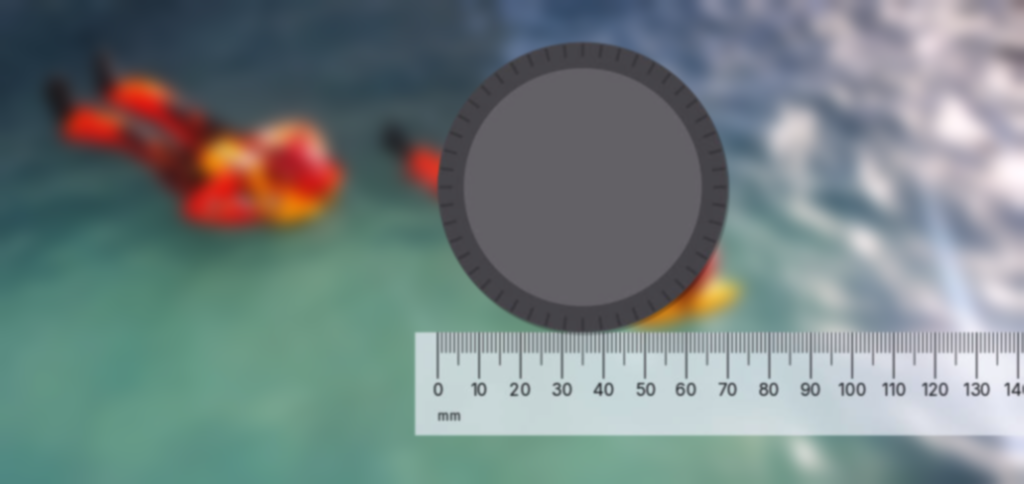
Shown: value=70 unit=mm
